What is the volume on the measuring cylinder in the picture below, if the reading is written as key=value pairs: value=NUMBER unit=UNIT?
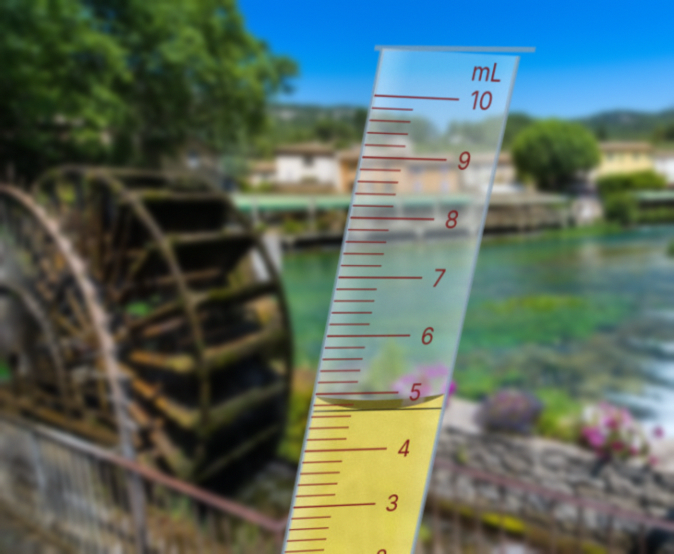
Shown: value=4.7 unit=mL
